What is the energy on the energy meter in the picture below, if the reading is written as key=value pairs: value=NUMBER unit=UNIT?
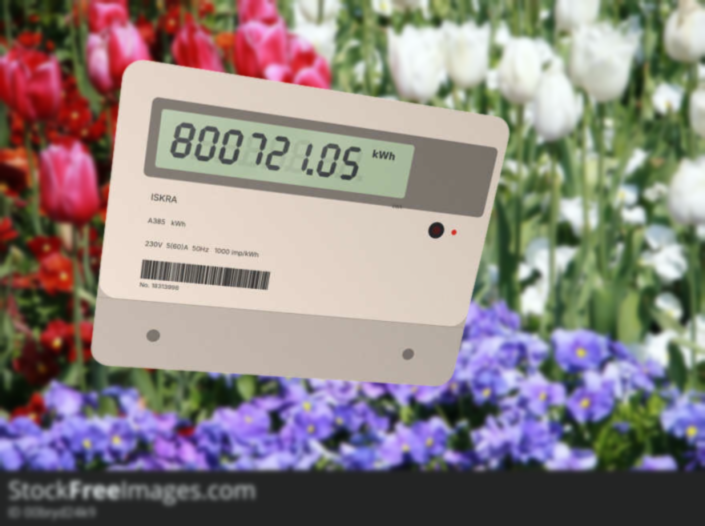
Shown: value=800721.05 unit=kWh
